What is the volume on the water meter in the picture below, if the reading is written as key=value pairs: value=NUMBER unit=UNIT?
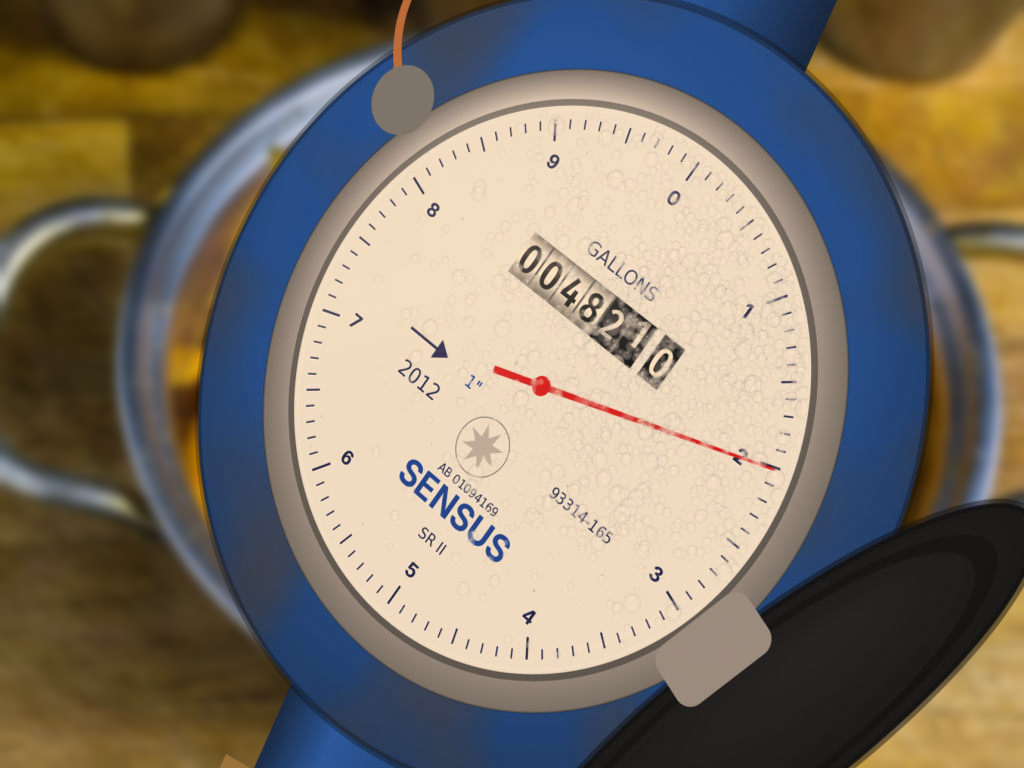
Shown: value=48212.0 unit=gal
